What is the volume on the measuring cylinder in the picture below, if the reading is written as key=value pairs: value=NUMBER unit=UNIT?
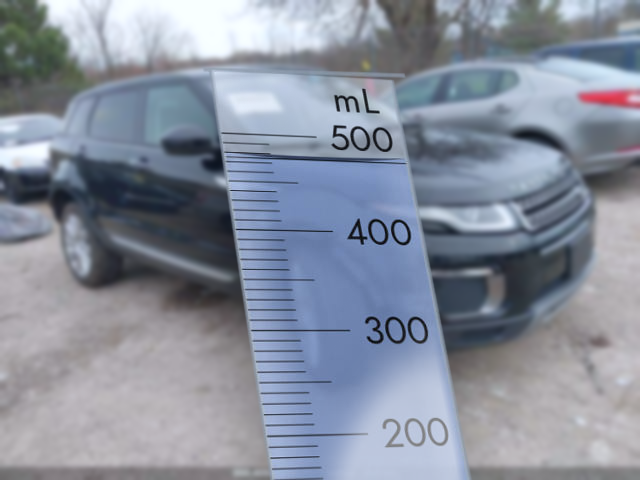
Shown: value=475 unit=mL
